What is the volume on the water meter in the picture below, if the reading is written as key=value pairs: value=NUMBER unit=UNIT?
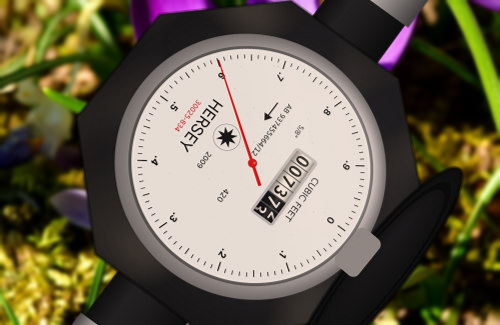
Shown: value=7372.60 unit=ft³
